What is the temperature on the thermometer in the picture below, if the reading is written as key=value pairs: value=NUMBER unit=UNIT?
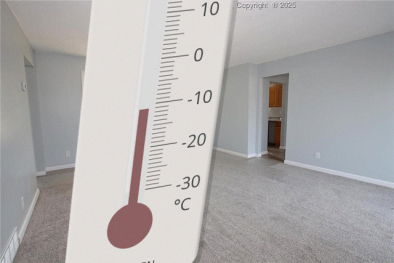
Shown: value=-11 unit=°C
